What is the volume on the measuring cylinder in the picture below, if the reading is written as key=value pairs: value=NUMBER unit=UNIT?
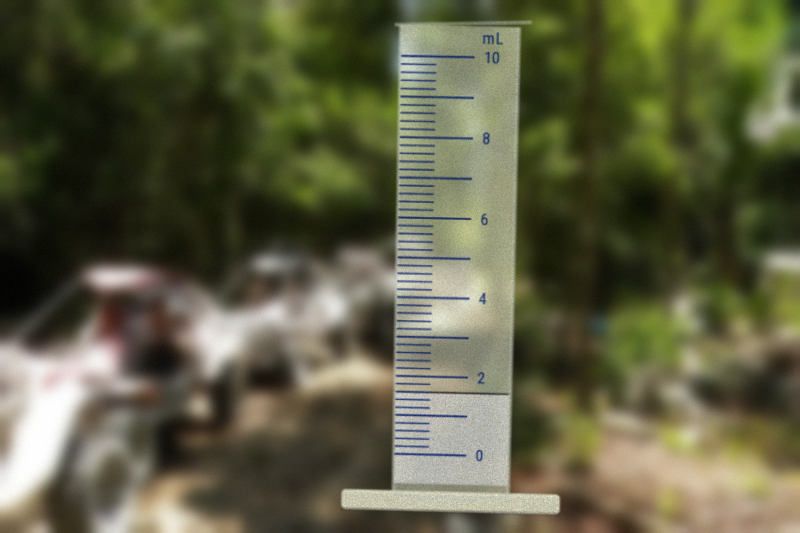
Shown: value=1.6 unit=mL
